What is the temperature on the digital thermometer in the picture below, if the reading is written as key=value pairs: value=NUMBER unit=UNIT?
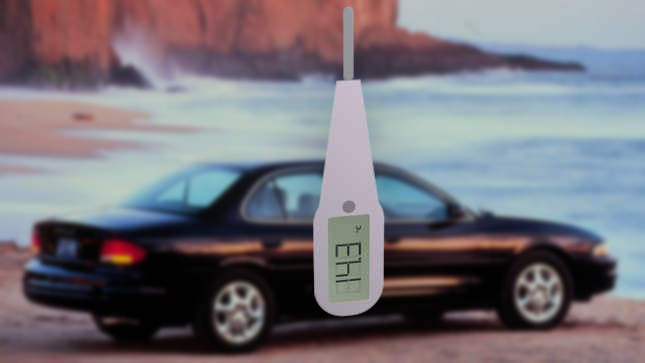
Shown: value=14.3 unit=°C
